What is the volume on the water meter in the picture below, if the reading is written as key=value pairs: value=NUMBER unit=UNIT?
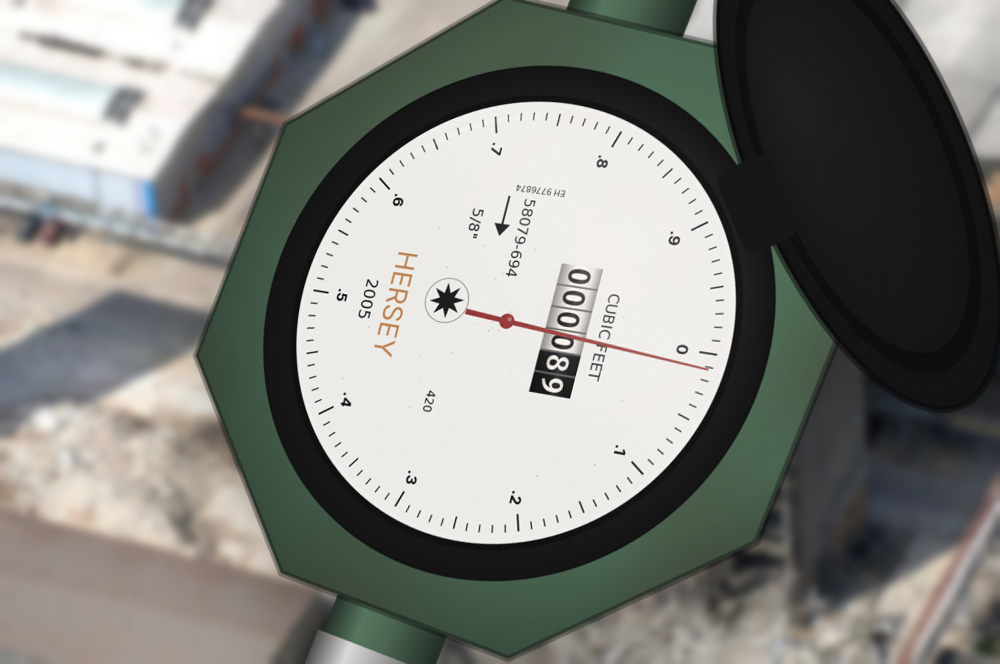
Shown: value=89.01 unit=ft³
